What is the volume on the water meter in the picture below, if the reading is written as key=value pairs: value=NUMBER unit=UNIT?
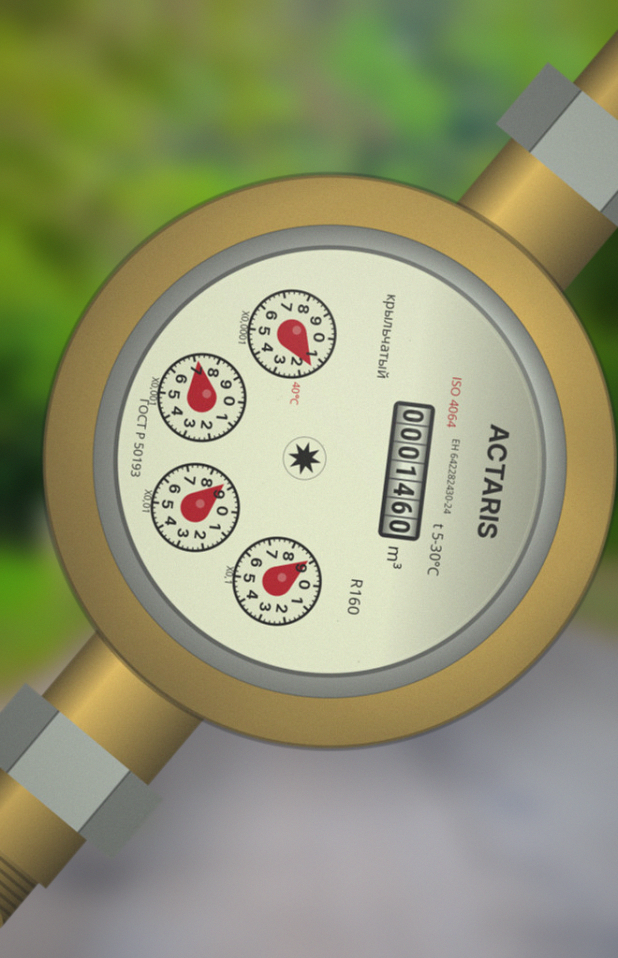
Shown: value=1460.8871 unit=m³
